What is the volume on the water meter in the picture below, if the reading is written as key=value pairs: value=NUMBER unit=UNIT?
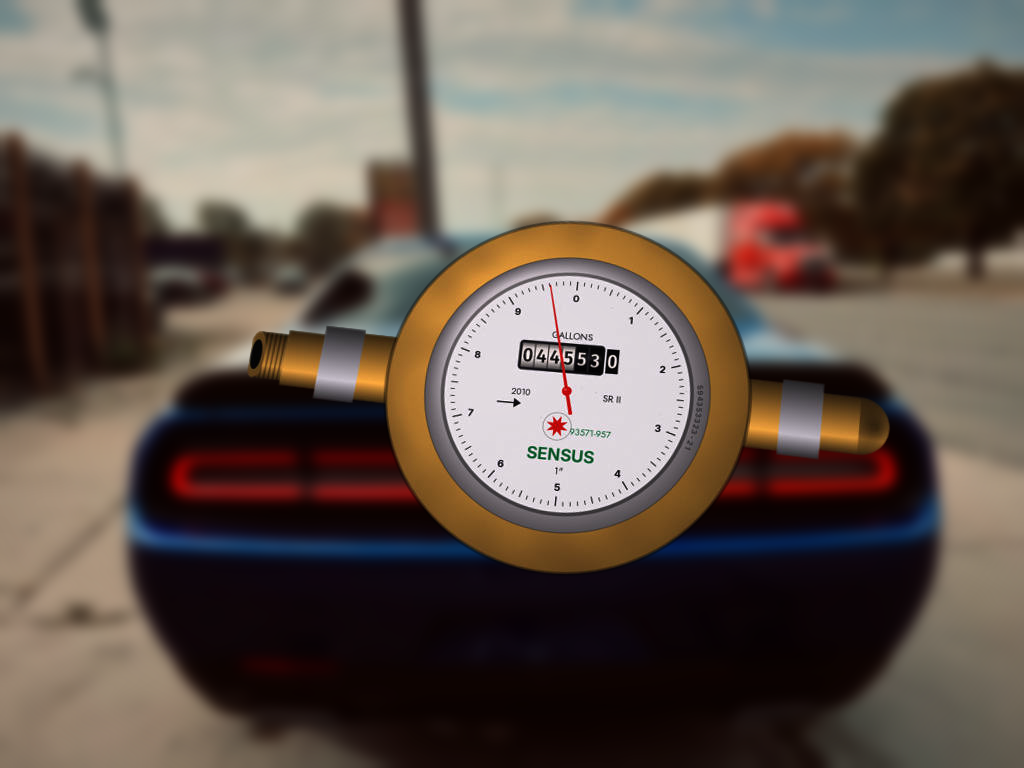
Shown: value=445529.6 unit=gal
